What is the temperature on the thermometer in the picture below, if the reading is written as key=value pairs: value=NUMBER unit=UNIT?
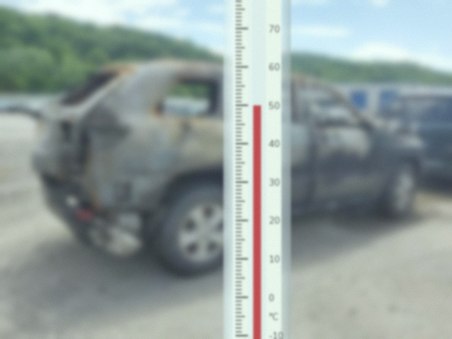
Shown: value=50 unit=°C
